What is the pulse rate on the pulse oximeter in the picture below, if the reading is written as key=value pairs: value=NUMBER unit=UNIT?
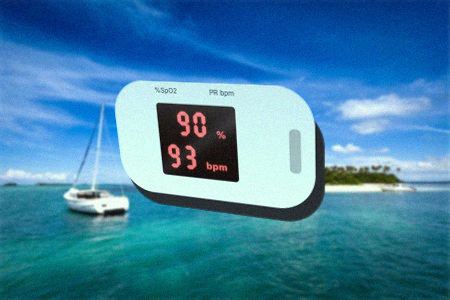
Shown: value=93 unit=bpm
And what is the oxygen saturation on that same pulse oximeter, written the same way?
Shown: value=90 unit=%
